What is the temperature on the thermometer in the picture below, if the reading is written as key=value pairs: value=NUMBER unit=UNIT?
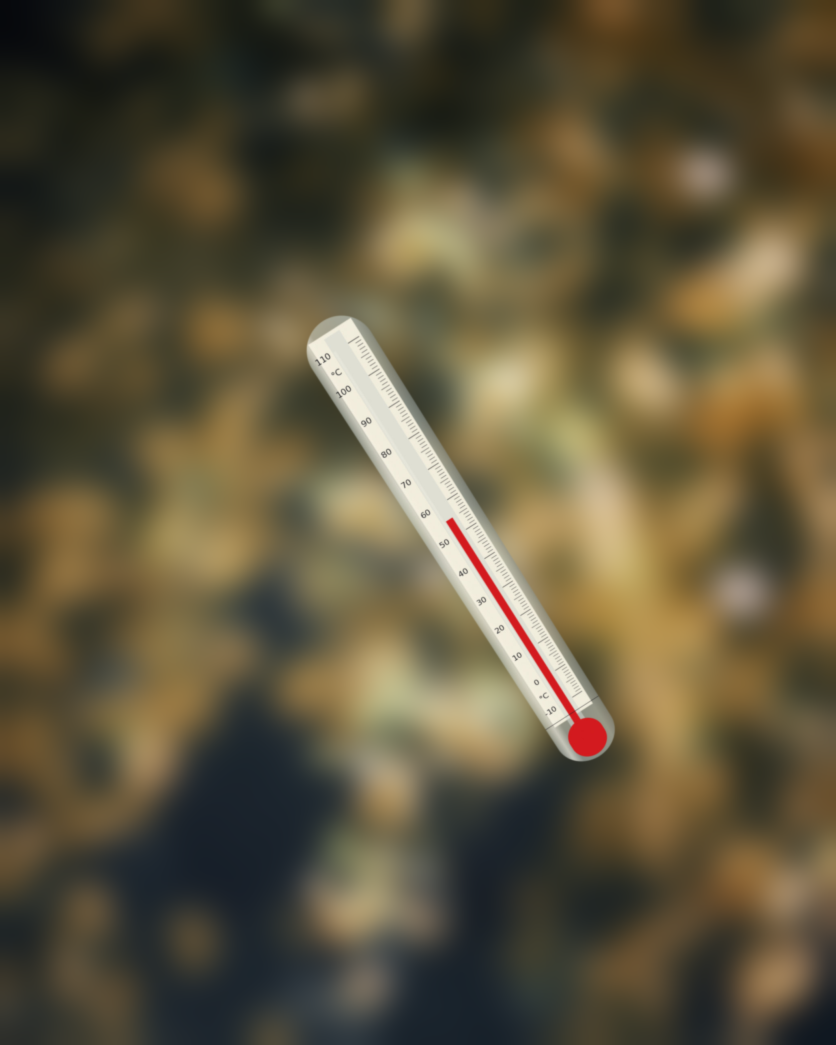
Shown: value=55 unit=°C
